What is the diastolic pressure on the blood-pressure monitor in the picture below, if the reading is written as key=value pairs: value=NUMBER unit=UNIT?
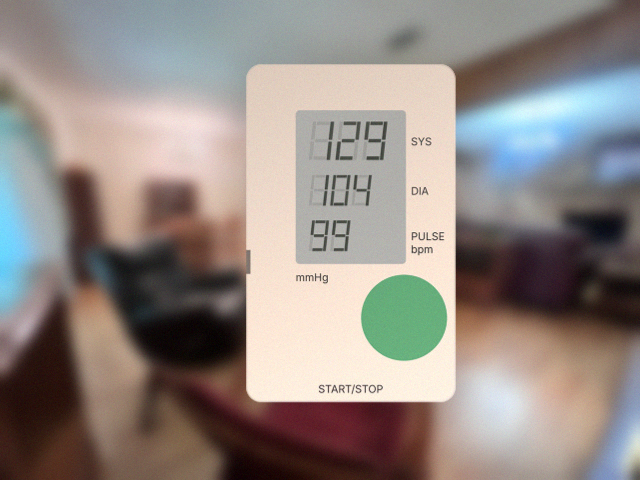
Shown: value=104 unit=mmHg
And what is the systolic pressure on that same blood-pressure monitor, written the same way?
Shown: value=129 unit=mmHg
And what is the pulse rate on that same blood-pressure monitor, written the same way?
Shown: value=99 unit=bpm
